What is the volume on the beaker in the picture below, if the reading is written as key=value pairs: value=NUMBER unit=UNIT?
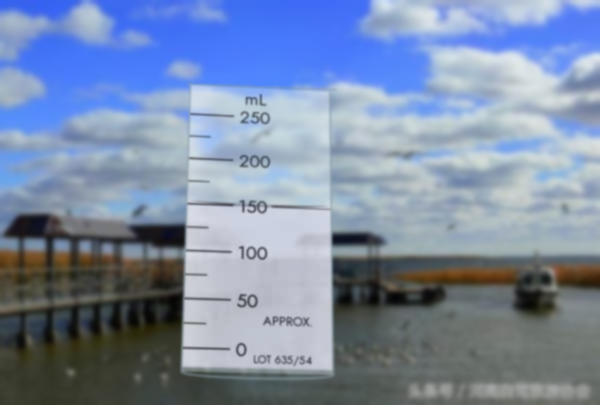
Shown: value=150 unit=mL
